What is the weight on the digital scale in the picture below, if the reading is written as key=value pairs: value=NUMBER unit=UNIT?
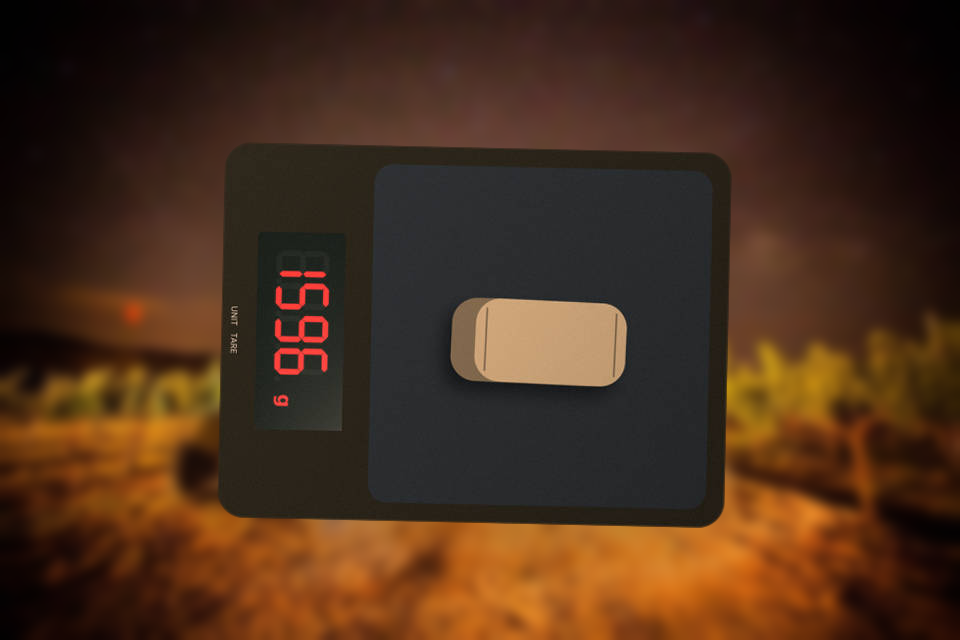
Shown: value=1596 unit=g
